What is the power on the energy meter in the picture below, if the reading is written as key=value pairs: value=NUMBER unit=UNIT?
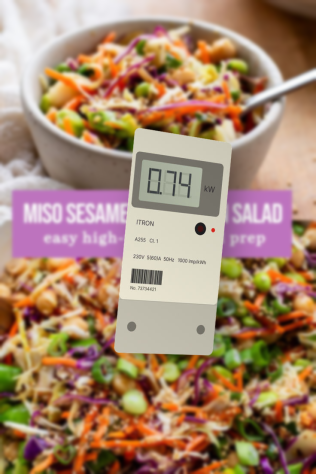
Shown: value=0.74 unit=kW
